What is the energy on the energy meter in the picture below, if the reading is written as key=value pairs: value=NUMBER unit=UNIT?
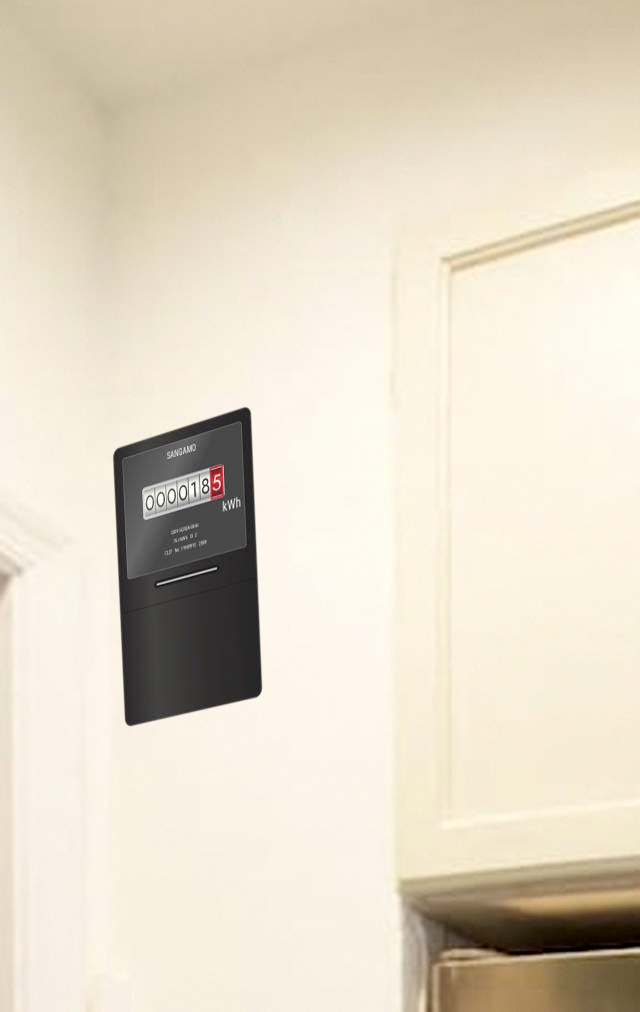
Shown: value=18.5 unit=kWh
